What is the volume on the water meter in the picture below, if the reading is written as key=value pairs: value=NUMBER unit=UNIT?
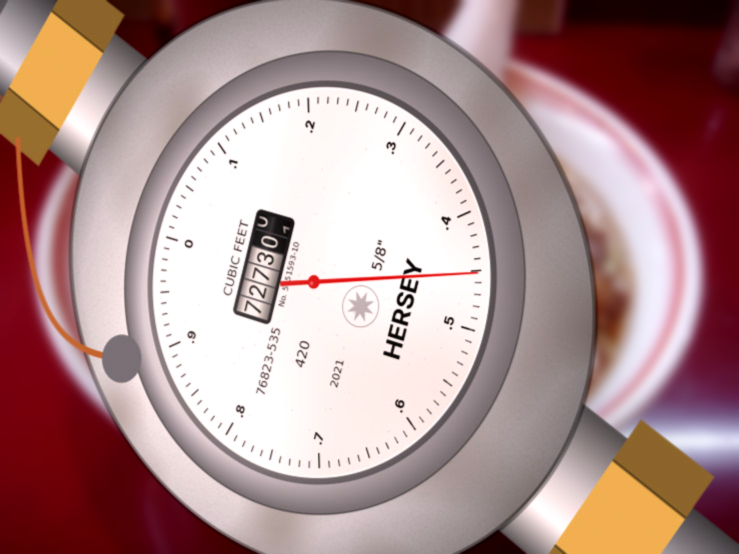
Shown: value=727300.45 unit=ft³
